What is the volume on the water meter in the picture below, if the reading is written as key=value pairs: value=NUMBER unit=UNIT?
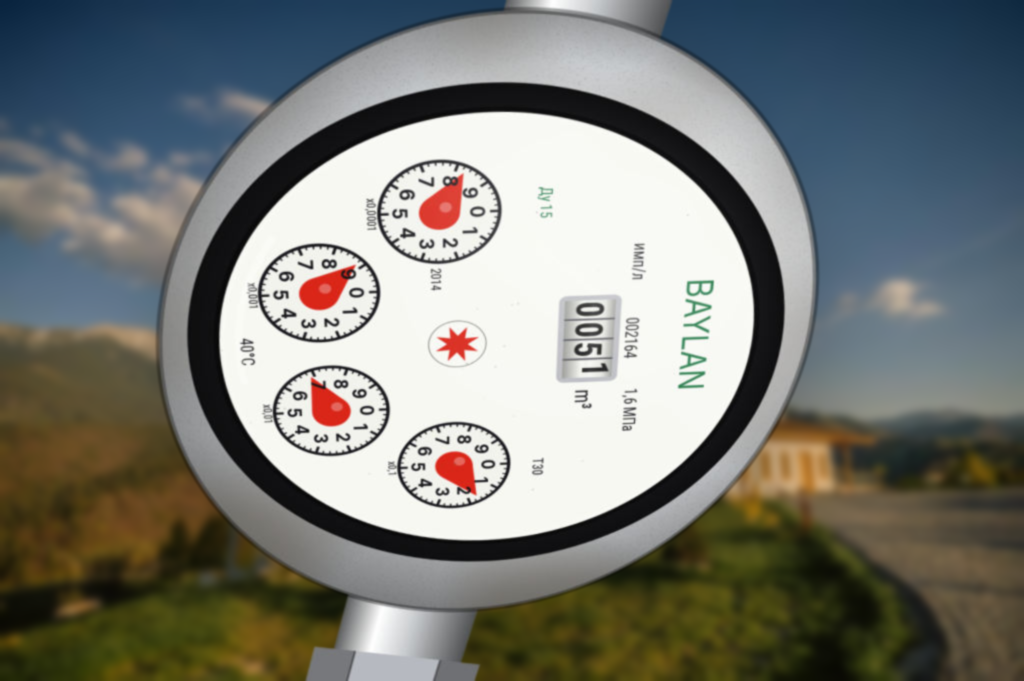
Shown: value=51.1688 unit=m³
